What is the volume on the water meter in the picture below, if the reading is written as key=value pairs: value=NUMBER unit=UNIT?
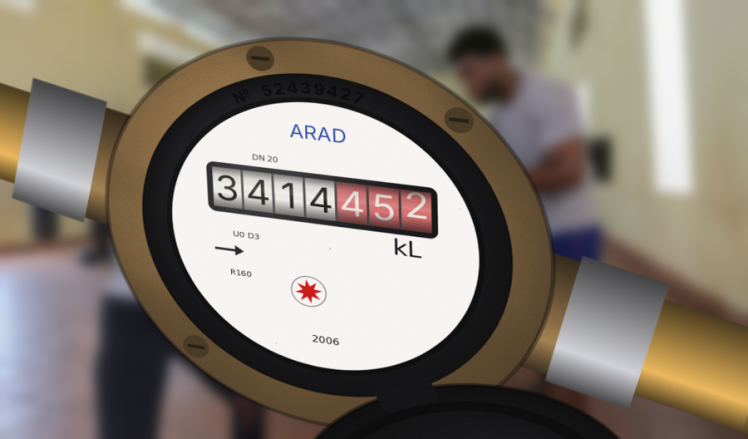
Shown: value=3414.452 unit=kL
